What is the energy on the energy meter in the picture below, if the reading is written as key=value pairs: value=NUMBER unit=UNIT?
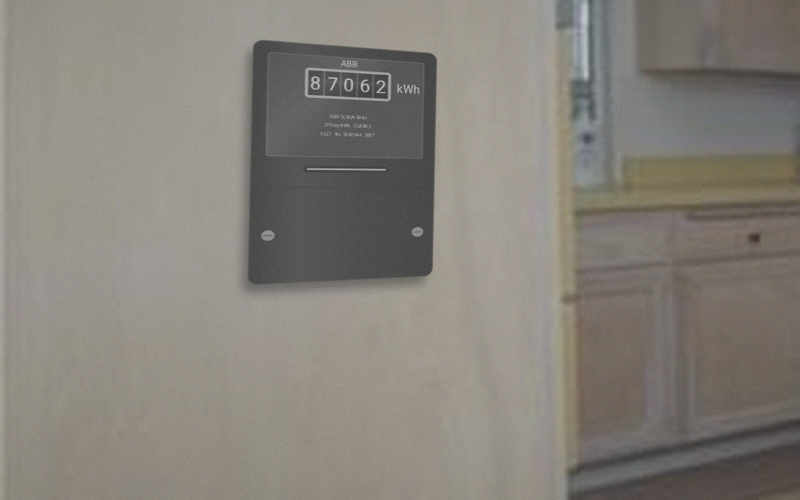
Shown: value=87062 unit=kWh
